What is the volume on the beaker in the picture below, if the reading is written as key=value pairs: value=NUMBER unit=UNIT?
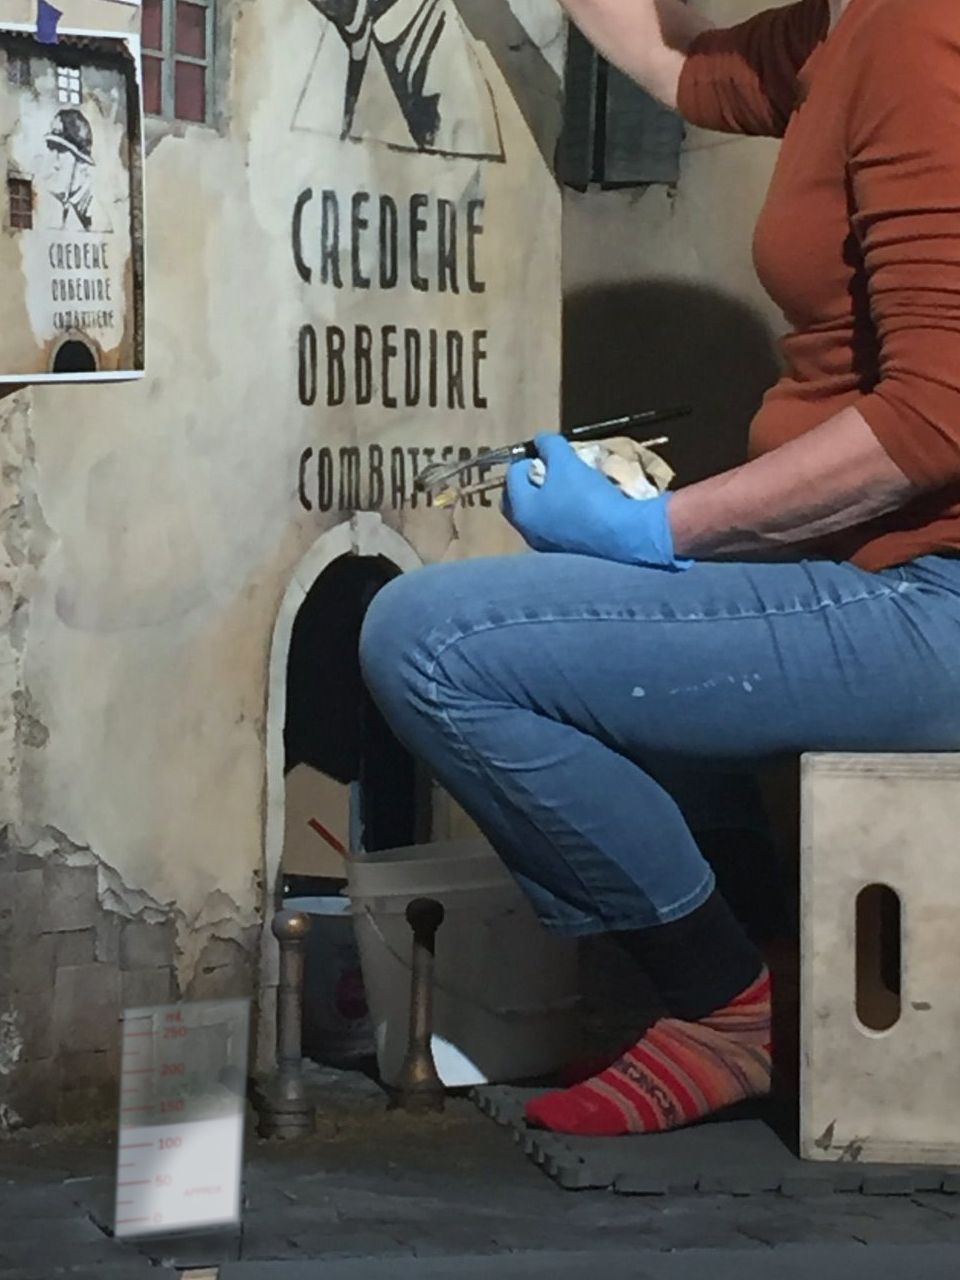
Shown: value=125 unit=mL
